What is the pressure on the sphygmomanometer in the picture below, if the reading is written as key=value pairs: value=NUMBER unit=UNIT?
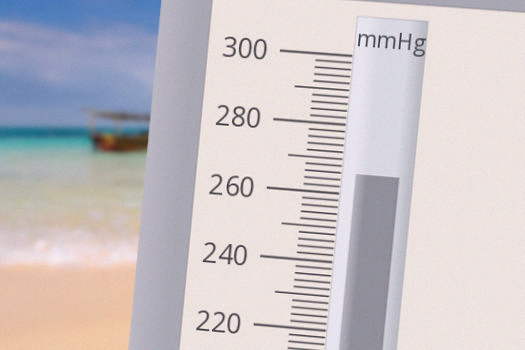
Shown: value=266 unit=mmHg
